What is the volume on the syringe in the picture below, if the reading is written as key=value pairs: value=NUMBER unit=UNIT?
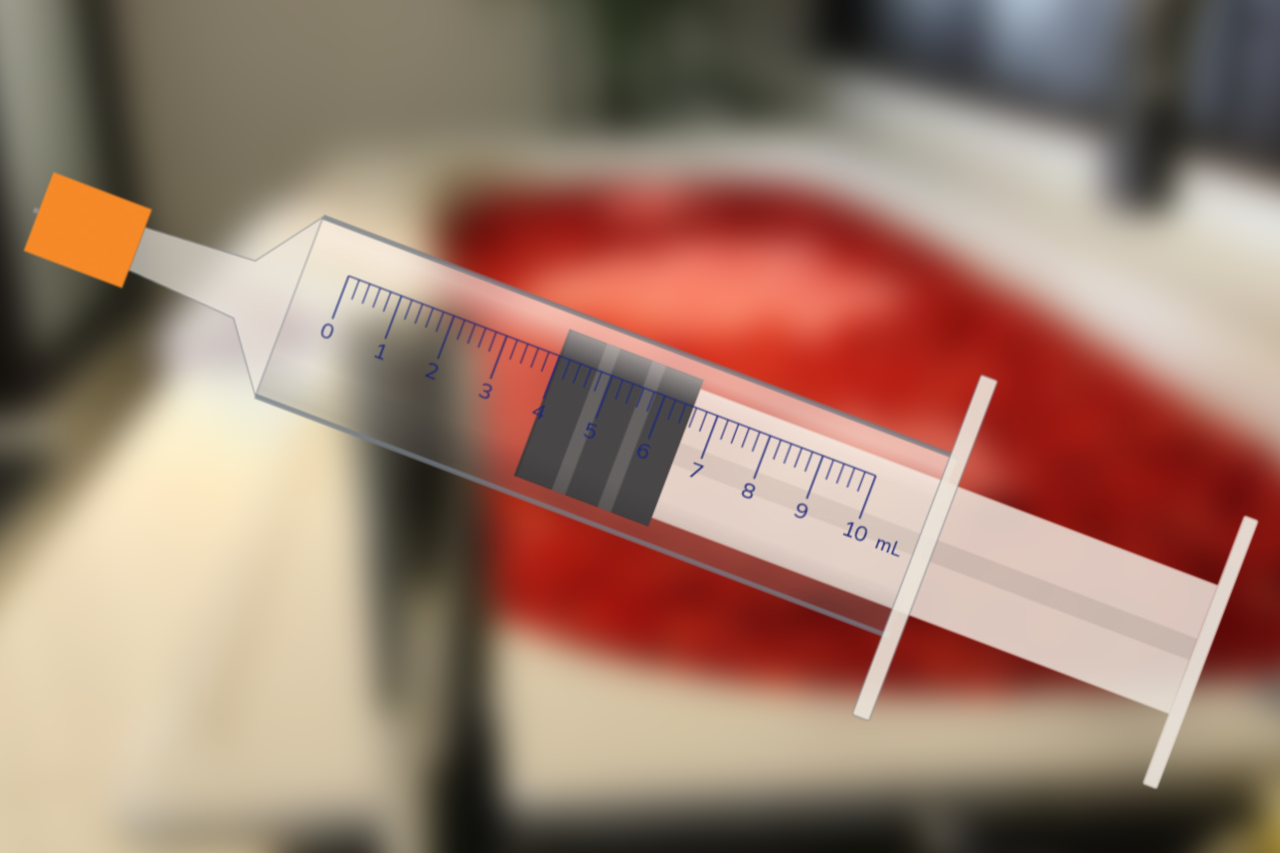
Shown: value=4 unit=mL
